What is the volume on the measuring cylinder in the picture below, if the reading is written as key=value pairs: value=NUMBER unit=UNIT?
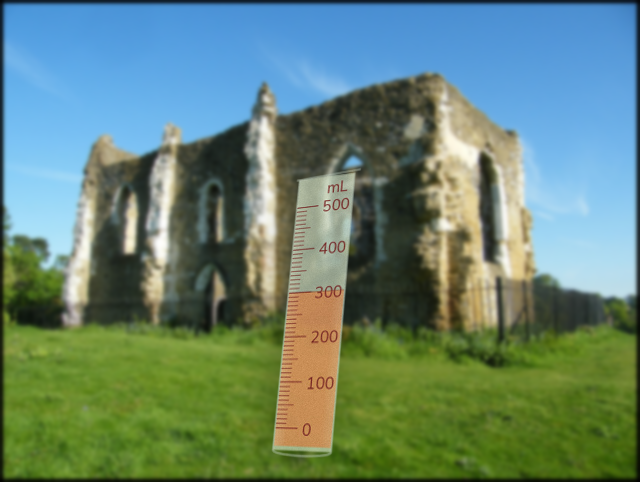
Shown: value=300 unit=mL
